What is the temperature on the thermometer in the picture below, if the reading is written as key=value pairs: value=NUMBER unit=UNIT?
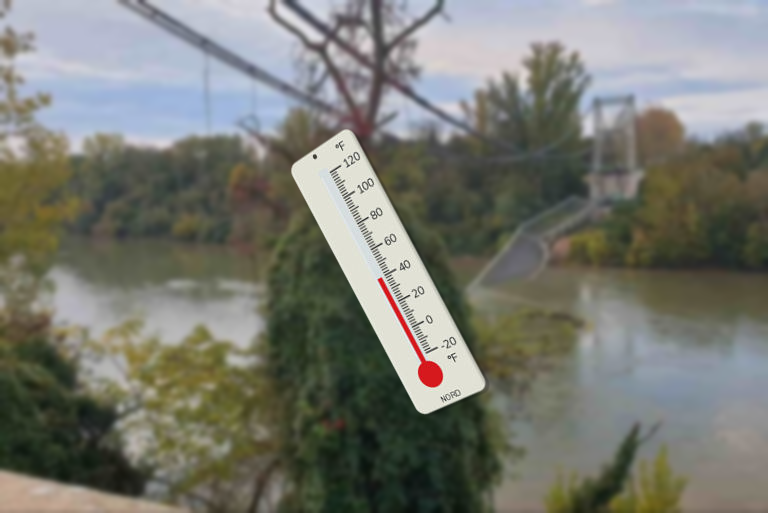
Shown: value=40 unit=°F
